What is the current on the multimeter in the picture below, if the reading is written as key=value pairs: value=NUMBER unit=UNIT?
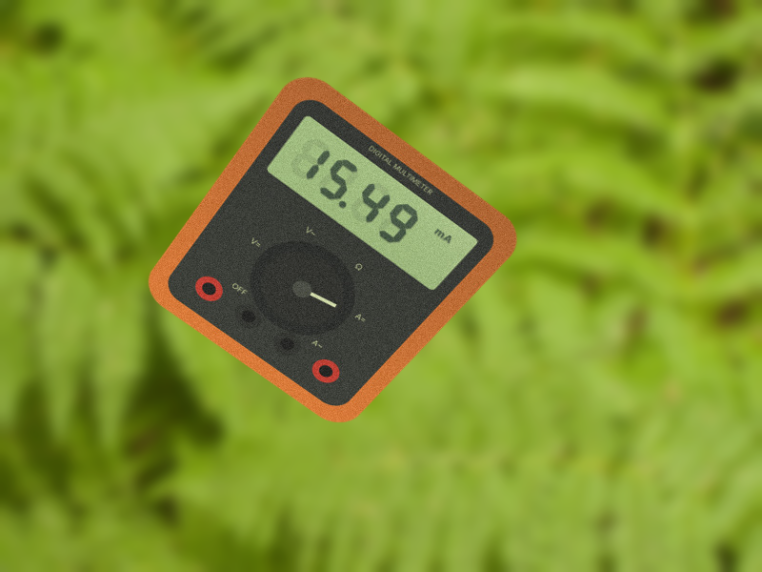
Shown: value=15.49 unit=mA
